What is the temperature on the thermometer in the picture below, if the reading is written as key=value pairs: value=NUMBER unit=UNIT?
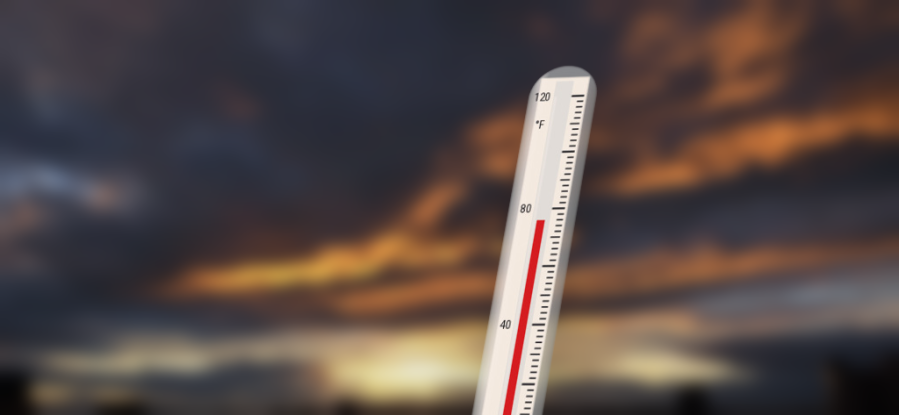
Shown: value=76 unit=°F
